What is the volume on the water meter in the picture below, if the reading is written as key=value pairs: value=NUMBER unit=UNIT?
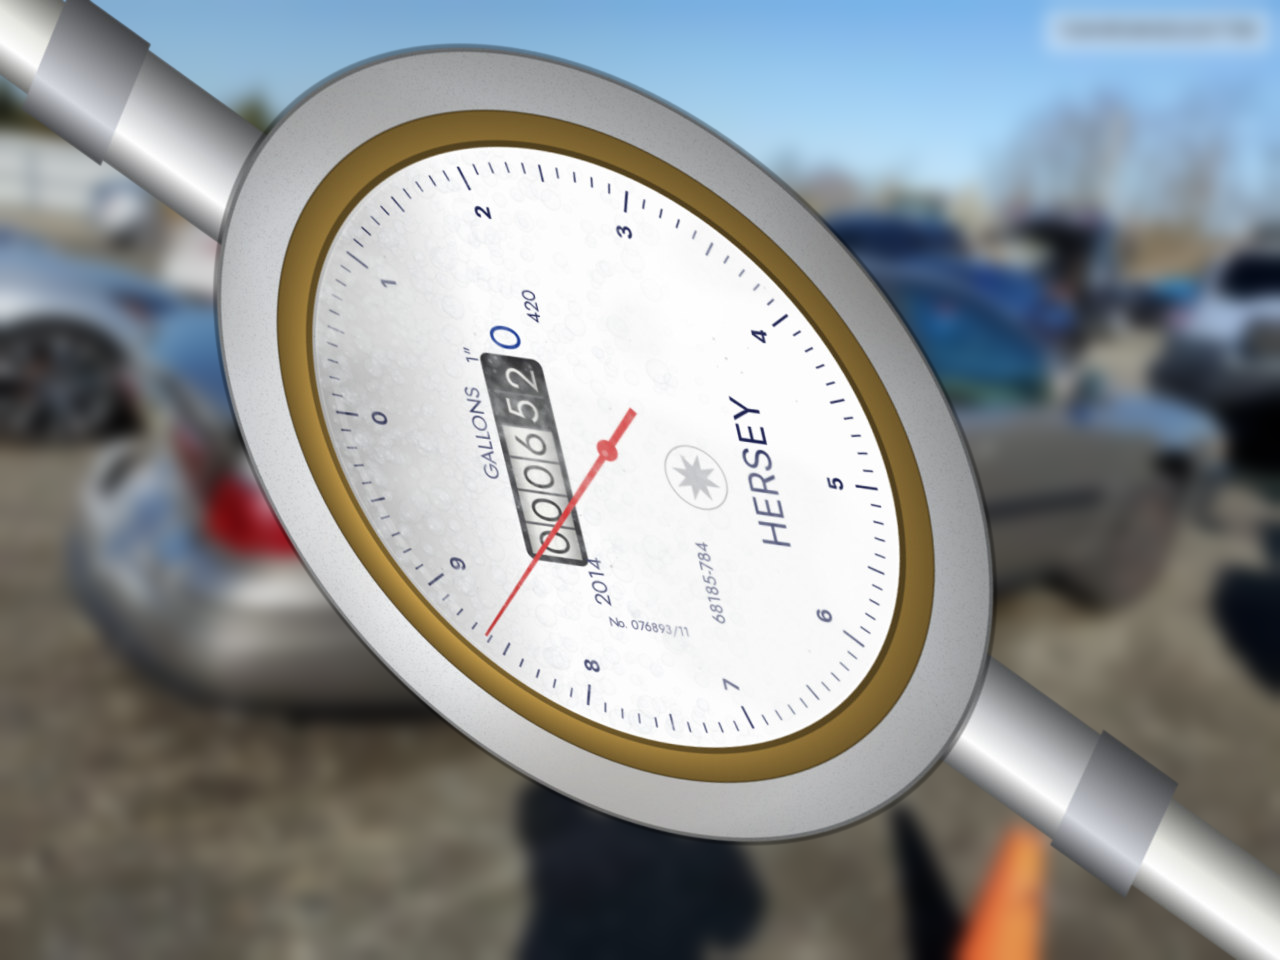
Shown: value=6518.6 unit=gal
